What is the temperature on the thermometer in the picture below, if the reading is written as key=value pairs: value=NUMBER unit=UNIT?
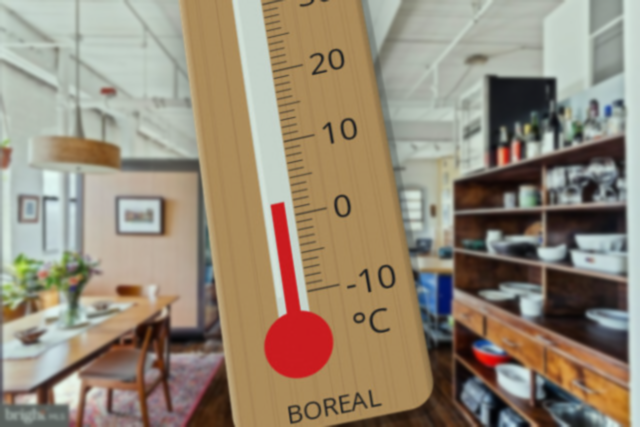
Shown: value=2 unit=°C
